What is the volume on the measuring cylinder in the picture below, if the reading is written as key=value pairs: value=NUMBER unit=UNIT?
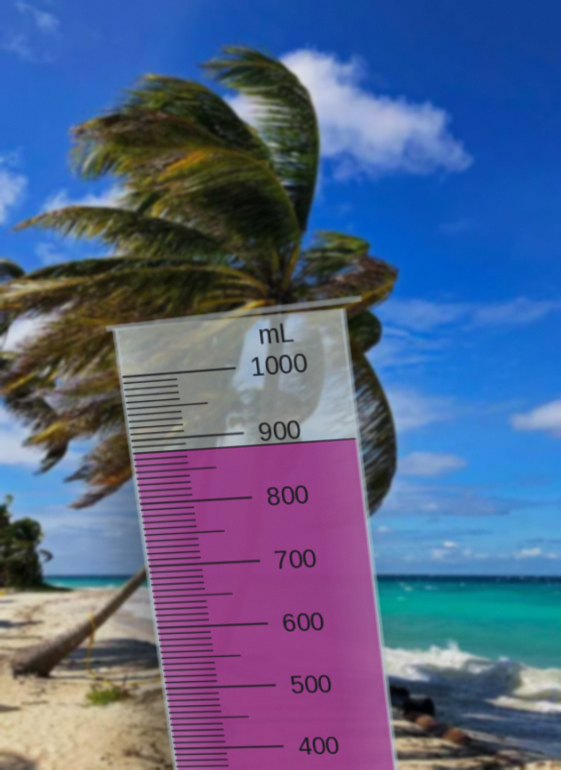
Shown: value=880 unit=mL
